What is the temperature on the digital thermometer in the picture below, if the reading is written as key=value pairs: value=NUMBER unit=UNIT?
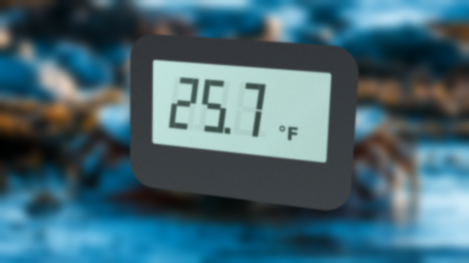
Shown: value=25.7 unit=°F
